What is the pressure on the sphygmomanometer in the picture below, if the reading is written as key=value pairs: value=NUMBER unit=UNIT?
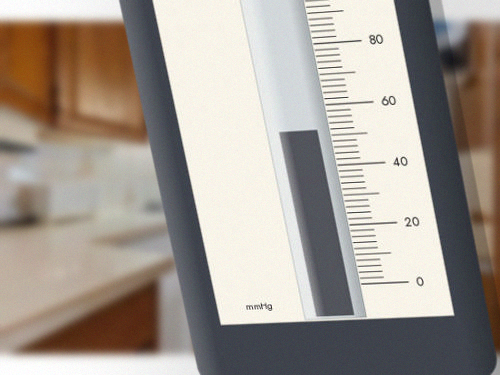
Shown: value=52 unit=mmHg
